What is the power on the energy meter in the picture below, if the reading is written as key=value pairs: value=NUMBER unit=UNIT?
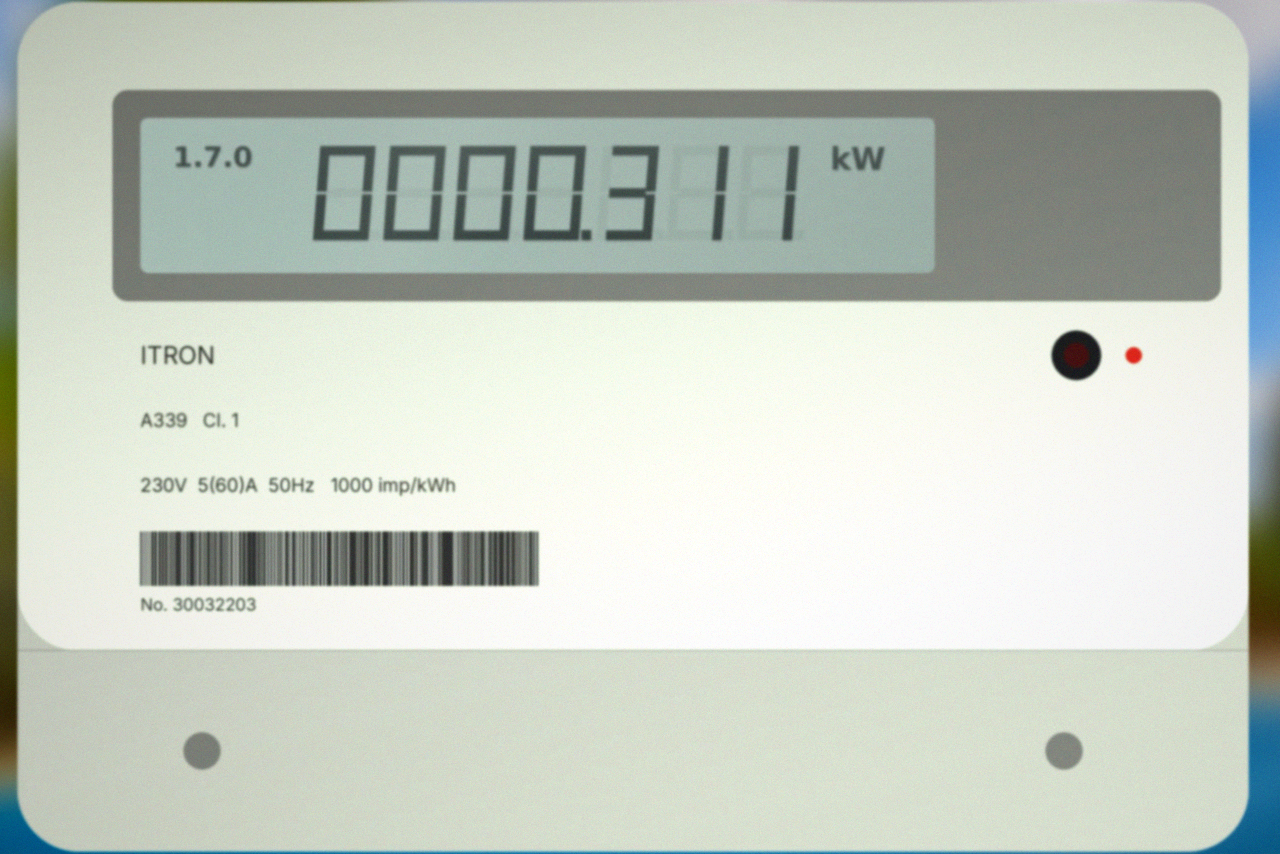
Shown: value=0.311 unit=kW
